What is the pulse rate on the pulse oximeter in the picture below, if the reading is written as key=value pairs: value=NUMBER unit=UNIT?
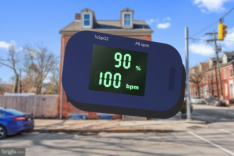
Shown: value=100 unit=bpm
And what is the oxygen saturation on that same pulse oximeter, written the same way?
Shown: value=90 unit=%
